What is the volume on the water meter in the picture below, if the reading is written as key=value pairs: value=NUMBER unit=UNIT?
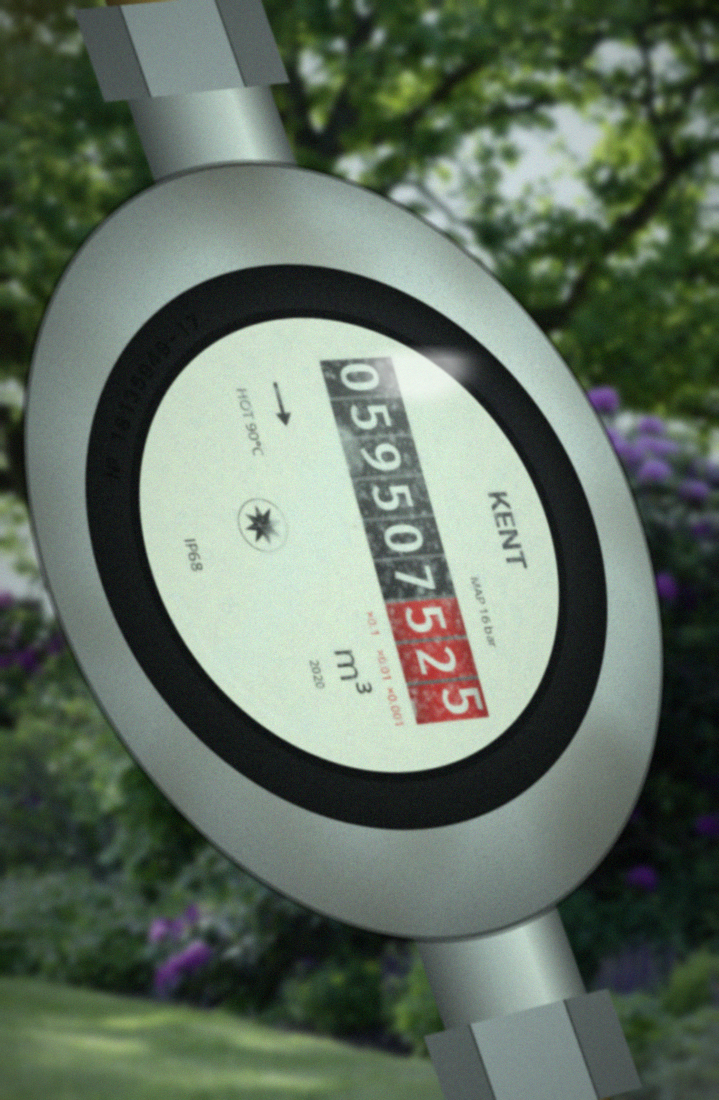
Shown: value=59507.525 unit=m³
